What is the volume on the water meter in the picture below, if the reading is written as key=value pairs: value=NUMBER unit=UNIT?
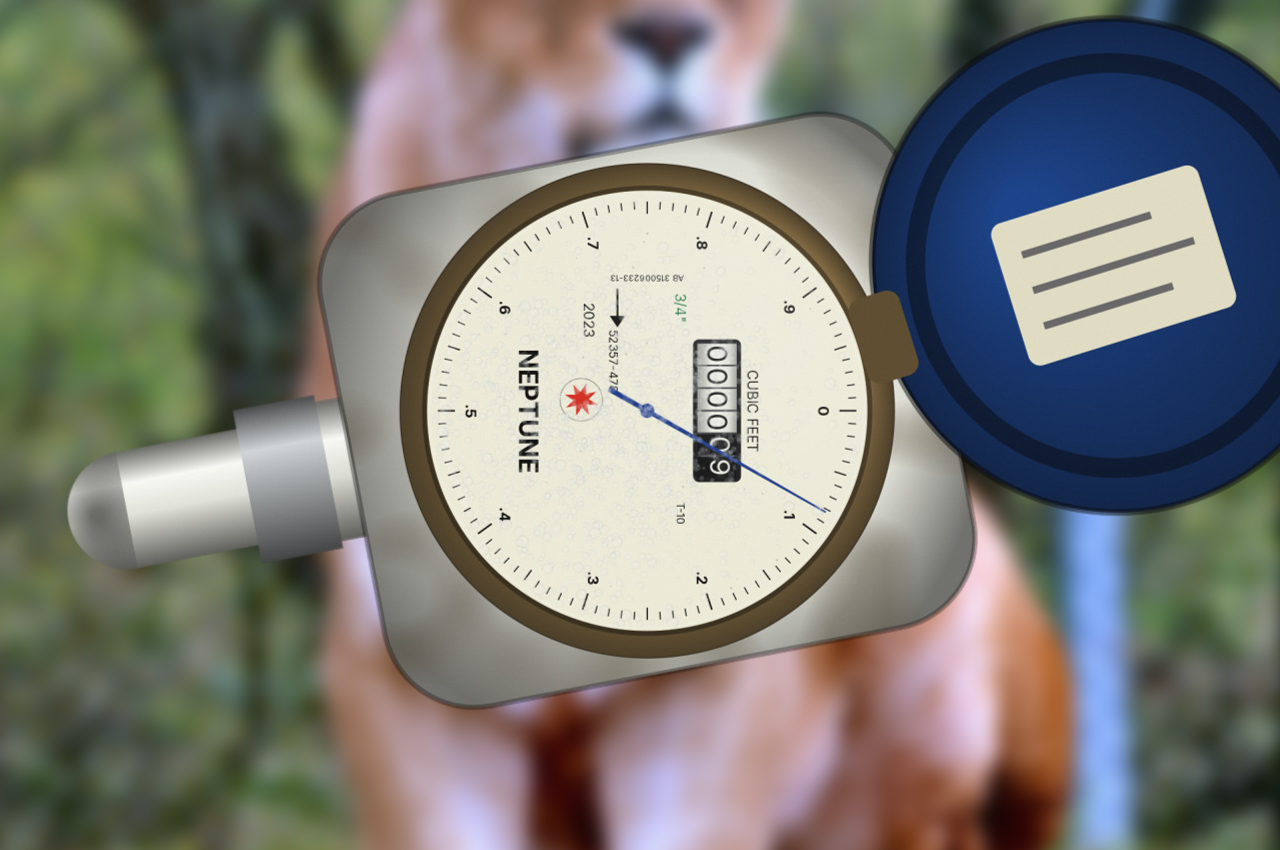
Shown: value=9.08 unit=ft³
